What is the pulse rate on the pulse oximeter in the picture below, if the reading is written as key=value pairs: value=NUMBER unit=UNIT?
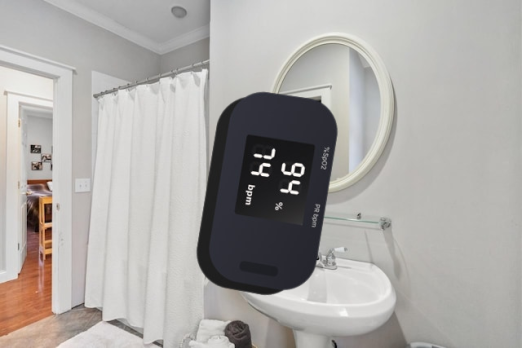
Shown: value=74 unit=bpm
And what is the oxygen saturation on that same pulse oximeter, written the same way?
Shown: value=94 unit=%
